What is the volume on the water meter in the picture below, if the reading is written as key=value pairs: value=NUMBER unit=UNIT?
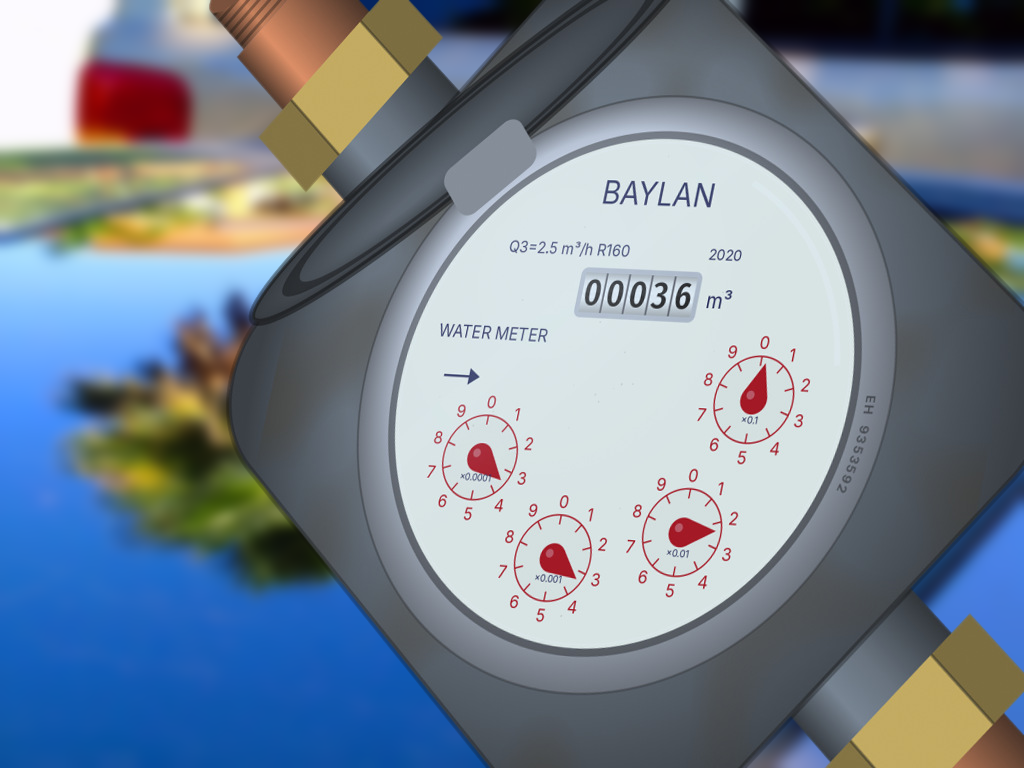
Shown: value=36.0233 unit=m³
